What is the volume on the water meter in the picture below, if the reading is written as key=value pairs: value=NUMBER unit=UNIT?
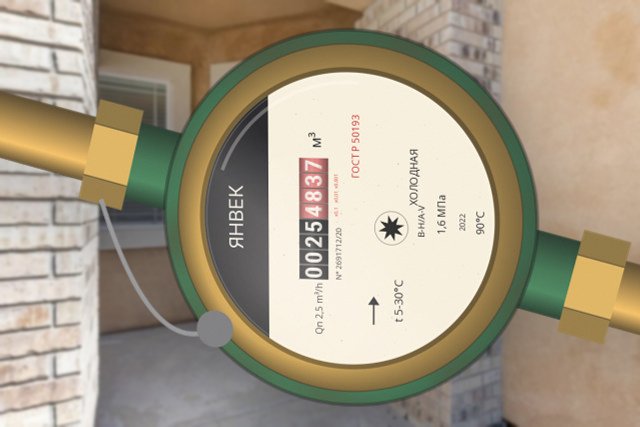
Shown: value=25.4837 unit=m³
